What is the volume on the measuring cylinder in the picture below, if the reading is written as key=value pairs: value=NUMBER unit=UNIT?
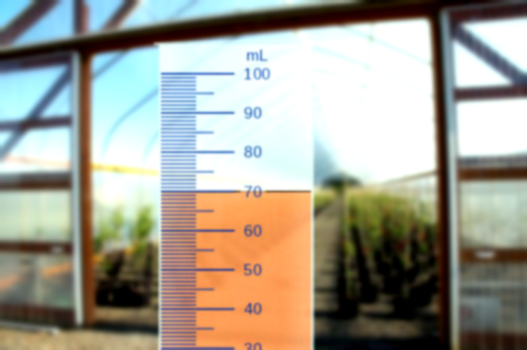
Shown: value=70 unit=mL
